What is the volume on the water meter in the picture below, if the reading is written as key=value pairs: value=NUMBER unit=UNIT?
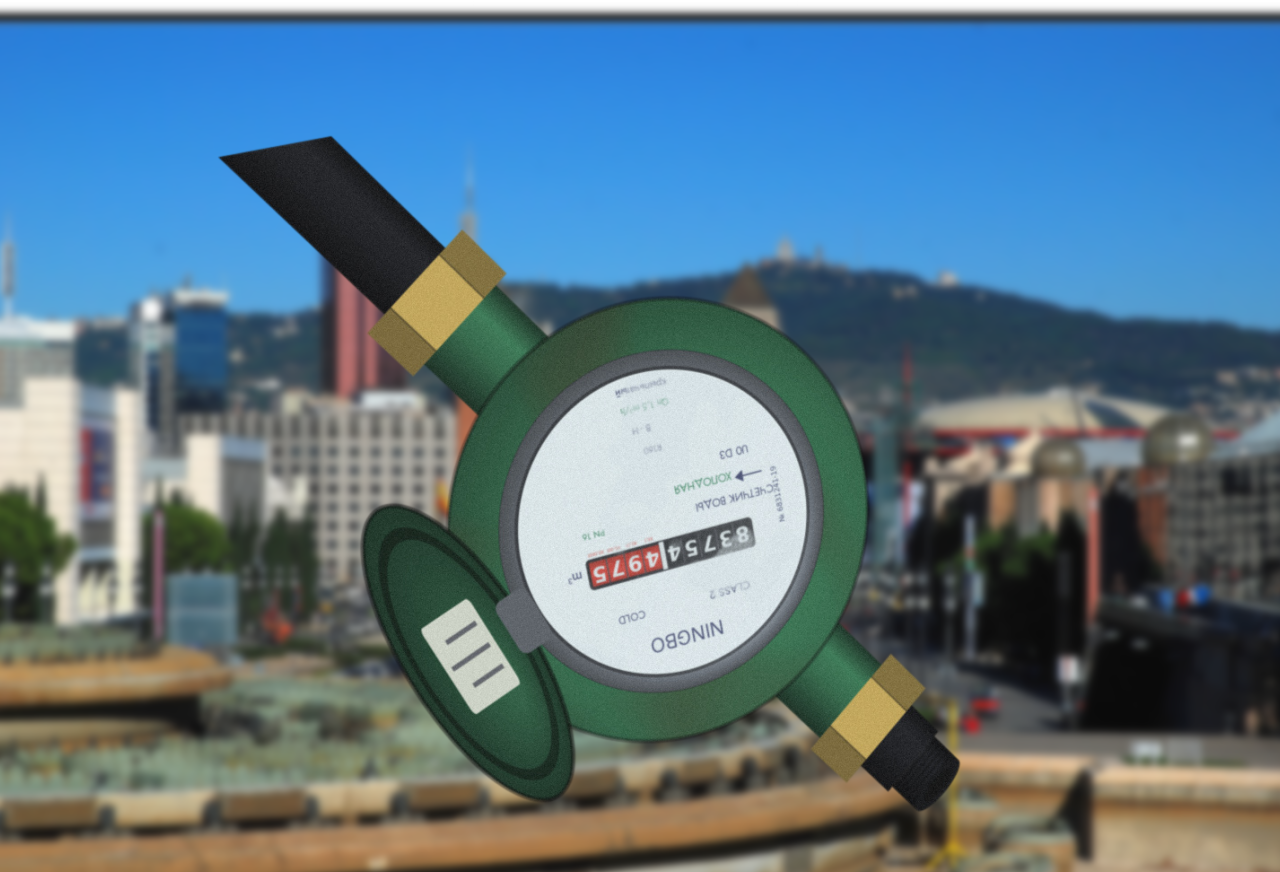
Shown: value=83754.4975 unit=m³
